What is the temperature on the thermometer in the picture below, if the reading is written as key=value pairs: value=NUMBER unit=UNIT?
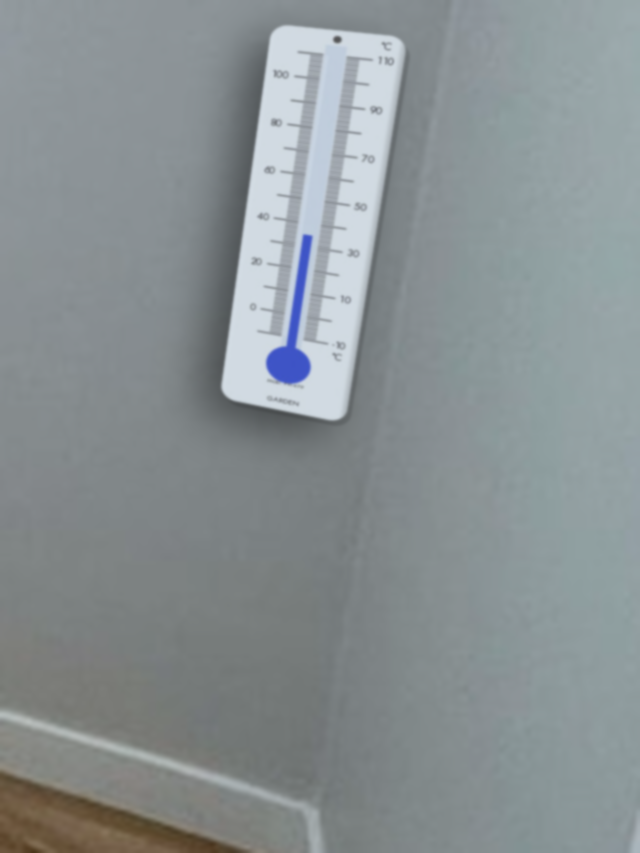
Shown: value=35 unit=°C
